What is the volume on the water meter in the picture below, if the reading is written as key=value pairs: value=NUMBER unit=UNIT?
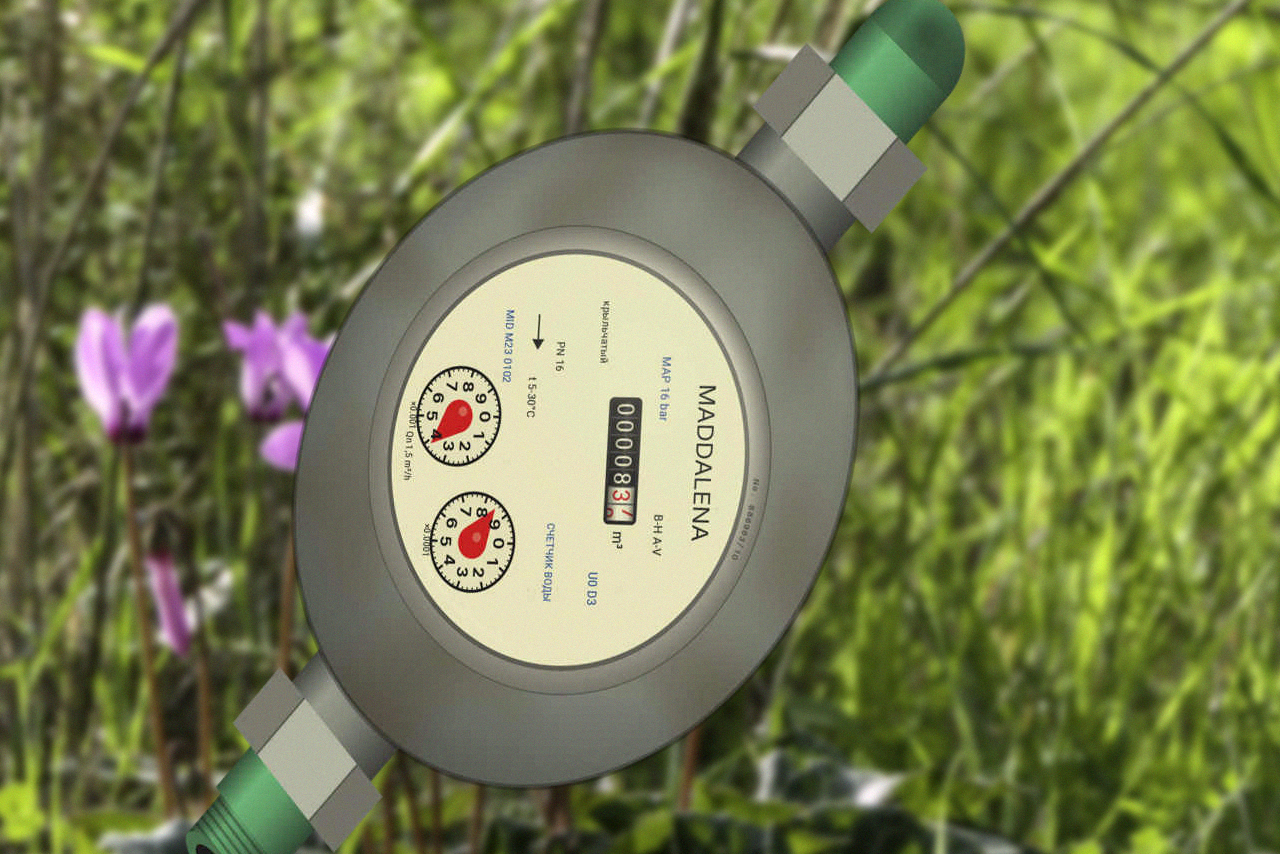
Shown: value=8.3738 unit=m³
